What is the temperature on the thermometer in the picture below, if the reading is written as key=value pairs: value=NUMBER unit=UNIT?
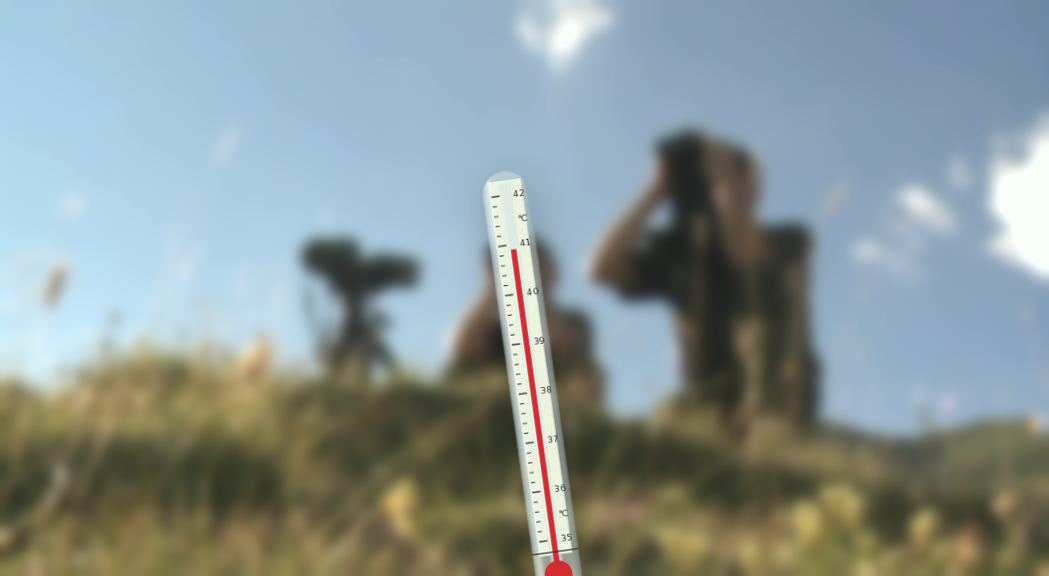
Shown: value=40.9 unit=°C
